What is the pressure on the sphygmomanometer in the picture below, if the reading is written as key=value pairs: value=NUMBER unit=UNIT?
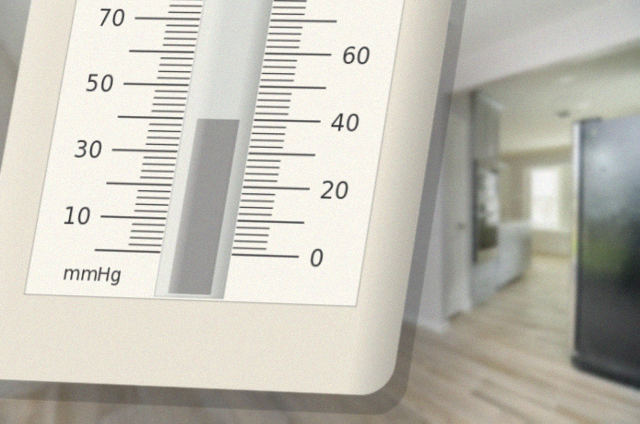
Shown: value=40 unit=mmHg
